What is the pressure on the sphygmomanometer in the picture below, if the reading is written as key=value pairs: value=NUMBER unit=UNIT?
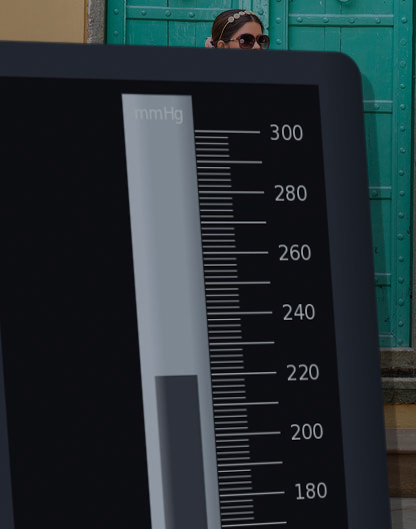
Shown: value=220 unit=mmHg
